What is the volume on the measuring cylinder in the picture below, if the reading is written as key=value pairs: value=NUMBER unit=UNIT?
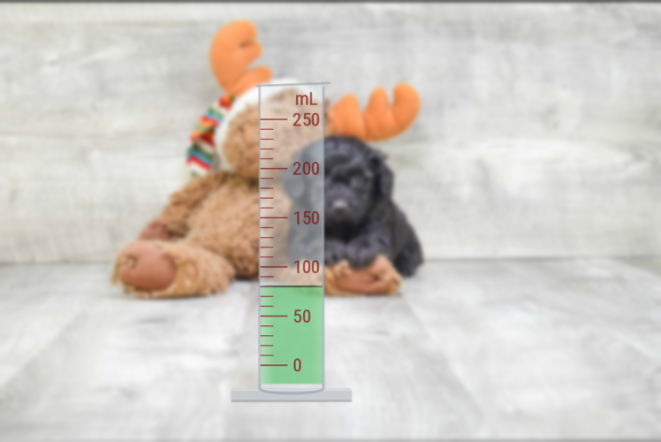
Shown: value=80 unit=mL
